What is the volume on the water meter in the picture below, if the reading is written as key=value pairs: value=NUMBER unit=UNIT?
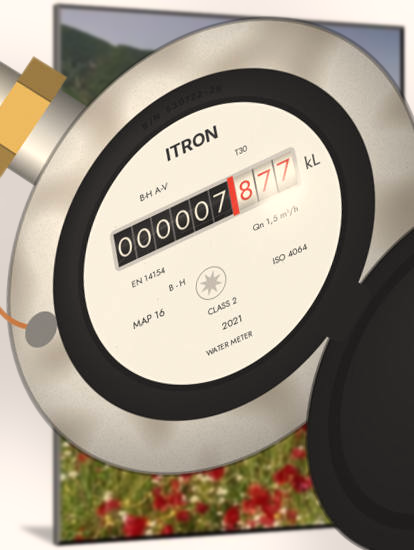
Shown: value=7.877 unit=kL
